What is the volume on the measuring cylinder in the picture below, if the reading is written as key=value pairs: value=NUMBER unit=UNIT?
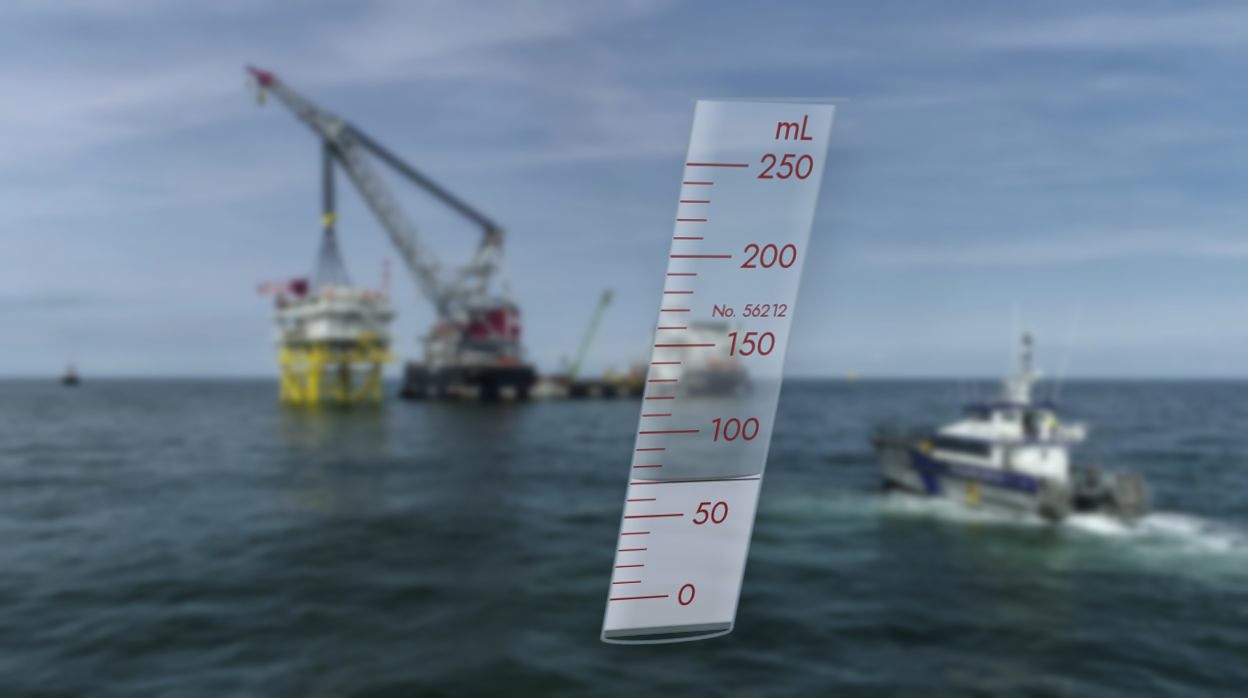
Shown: value=70 unit=mL
